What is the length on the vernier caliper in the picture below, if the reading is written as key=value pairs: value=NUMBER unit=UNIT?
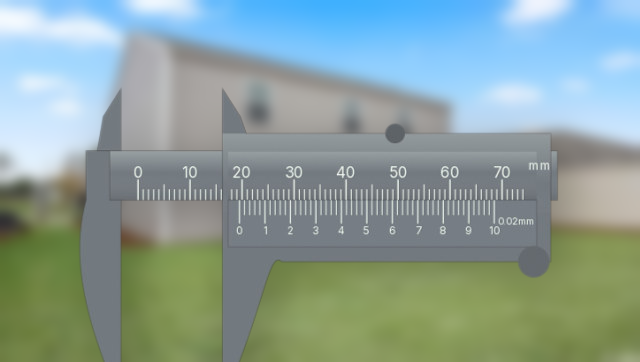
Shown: value=19.5 unit=mm
